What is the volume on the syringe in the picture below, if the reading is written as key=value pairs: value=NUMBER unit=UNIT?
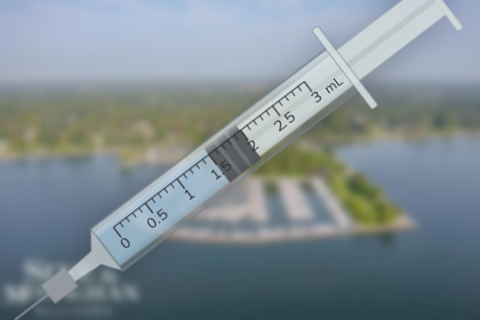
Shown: value=1.5 unit=mL
